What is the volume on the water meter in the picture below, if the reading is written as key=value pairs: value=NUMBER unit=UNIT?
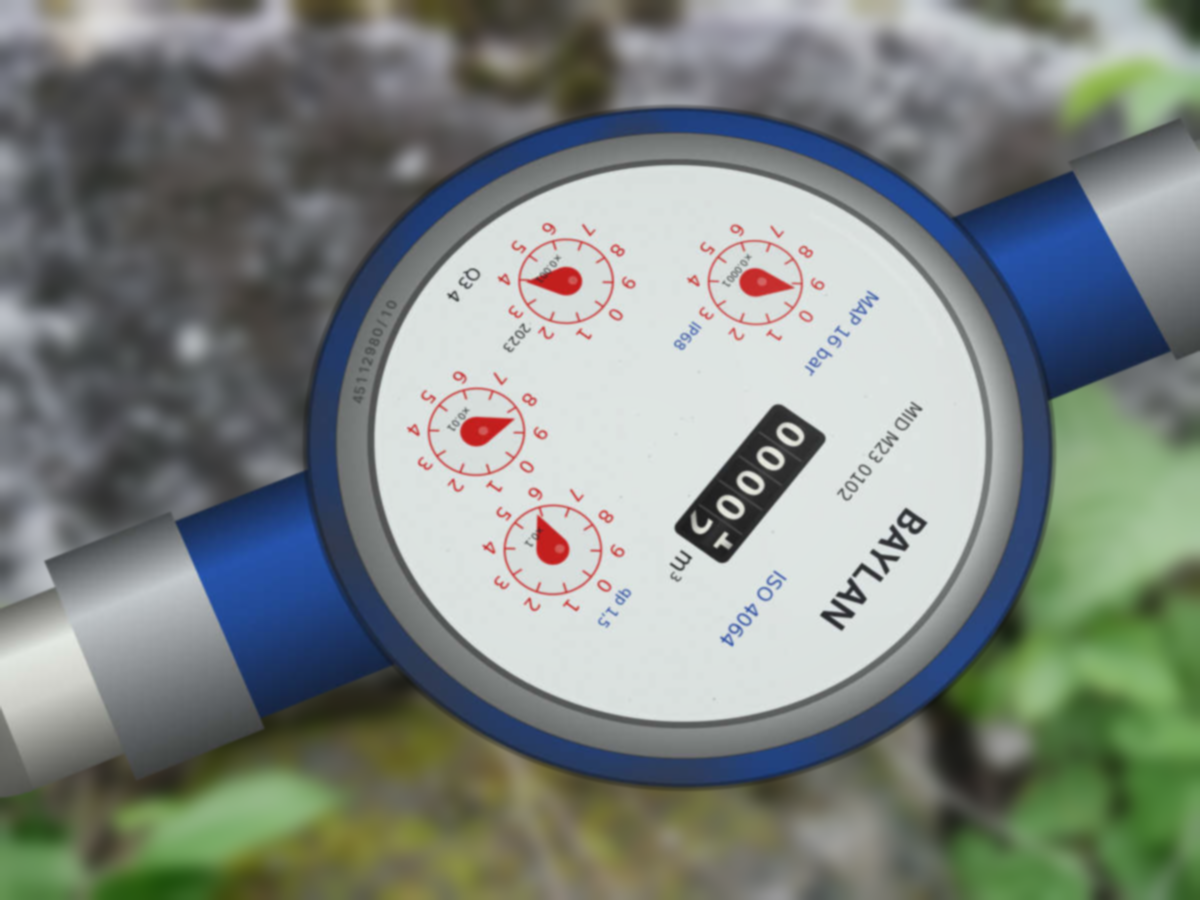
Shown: value=1.5839 unit=m³
